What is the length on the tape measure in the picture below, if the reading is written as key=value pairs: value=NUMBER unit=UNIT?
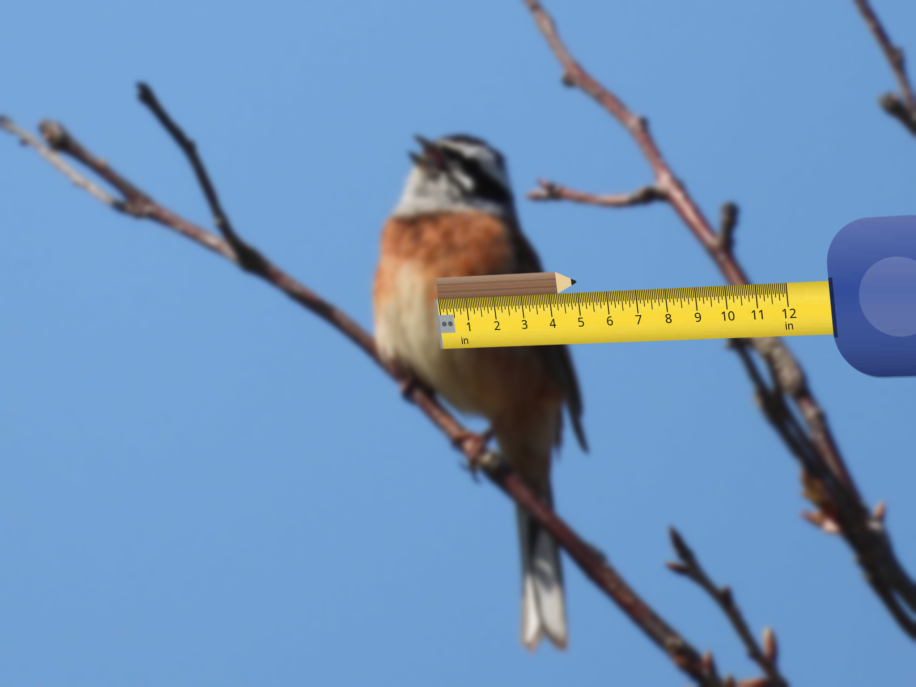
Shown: value=5 unit=in
